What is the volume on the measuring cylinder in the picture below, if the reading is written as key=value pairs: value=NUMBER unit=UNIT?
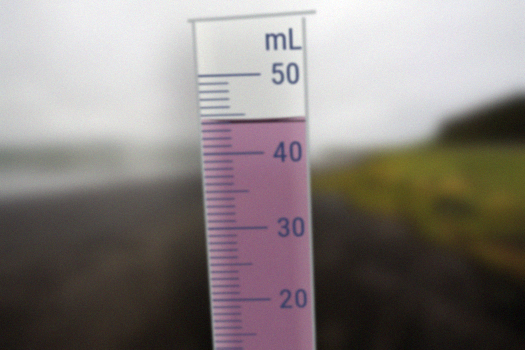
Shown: value=44 unit=mL
